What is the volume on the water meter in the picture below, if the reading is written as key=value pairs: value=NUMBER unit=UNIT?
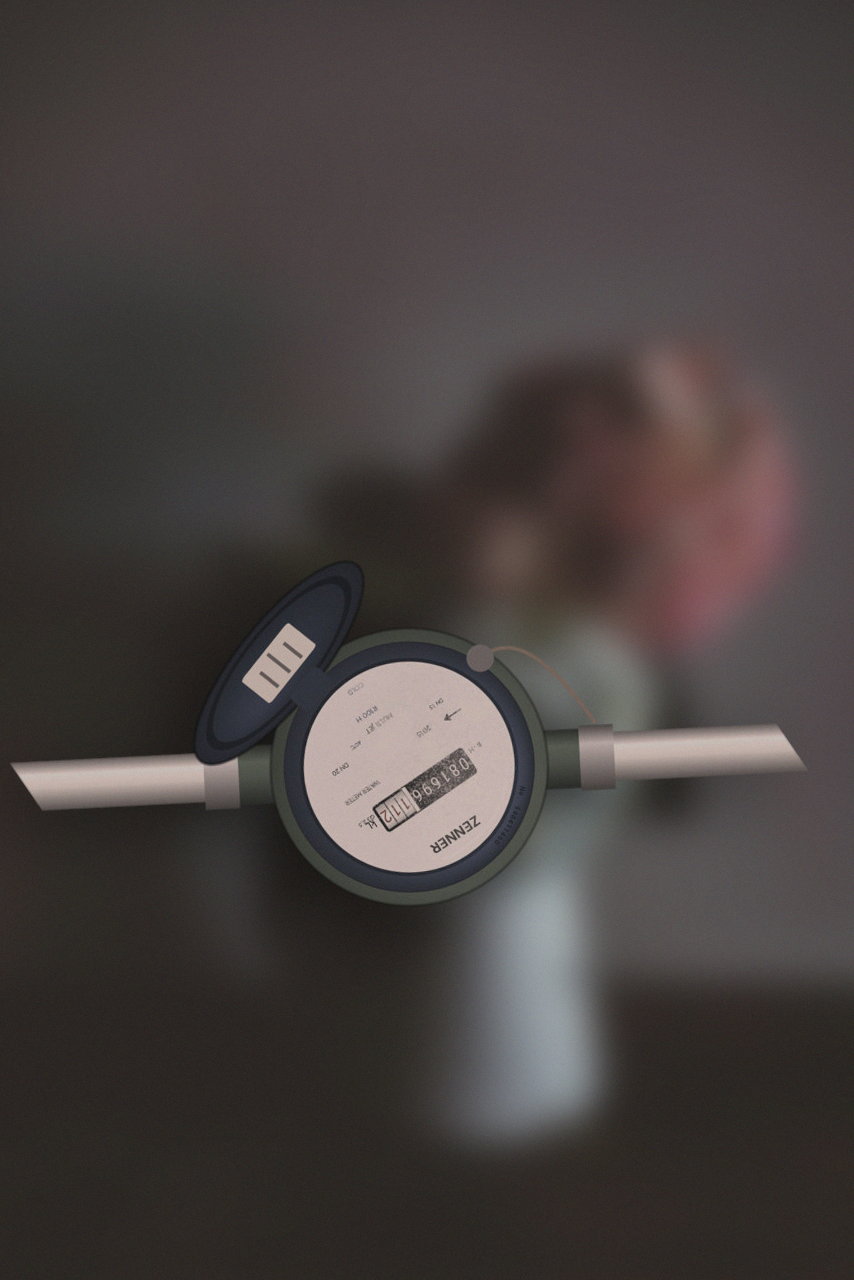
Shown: value=81696.112 unit=kL
